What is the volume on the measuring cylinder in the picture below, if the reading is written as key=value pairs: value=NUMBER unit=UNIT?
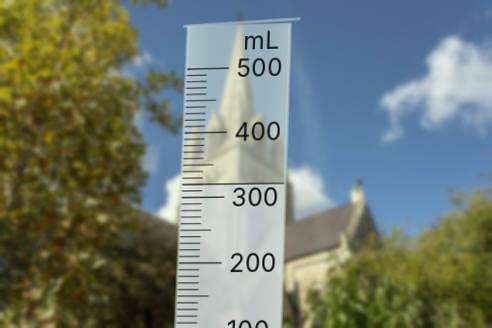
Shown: value=320 unit=mL
